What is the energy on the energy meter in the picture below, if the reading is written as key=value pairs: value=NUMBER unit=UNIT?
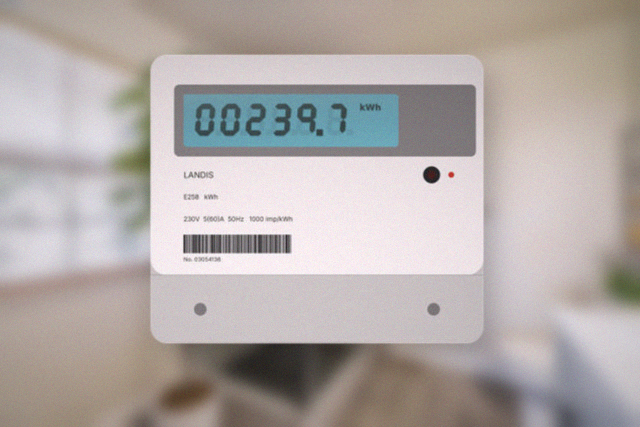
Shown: value=239.7 unit=kWh
